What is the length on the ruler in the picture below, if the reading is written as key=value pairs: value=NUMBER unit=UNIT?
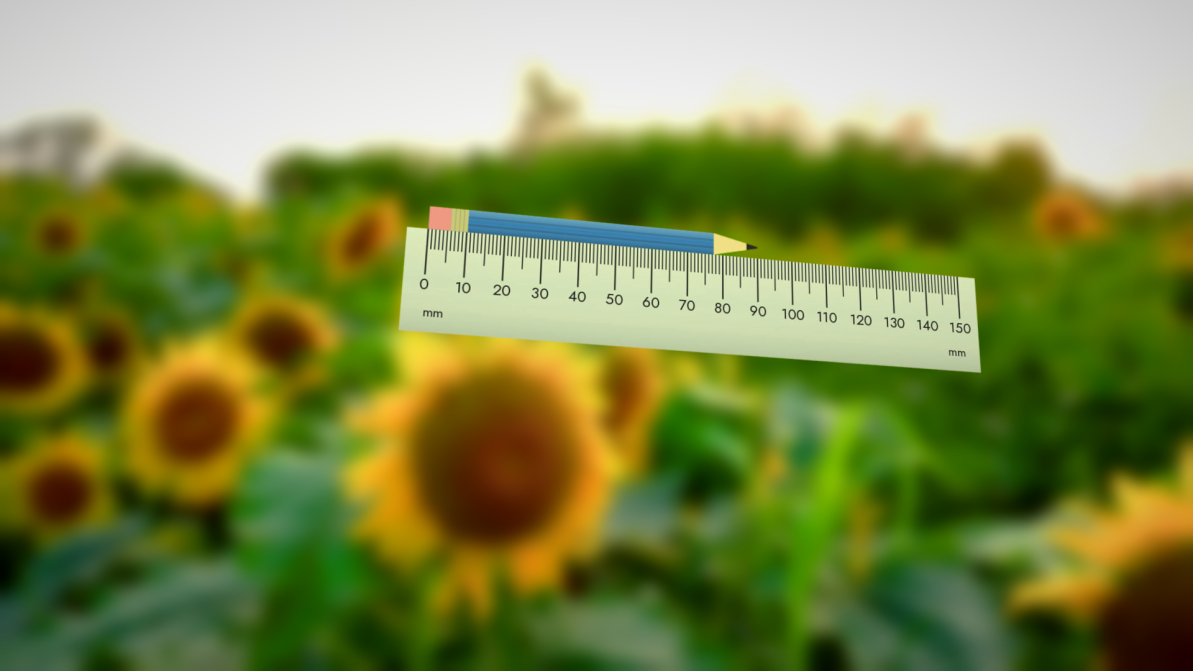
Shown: value=90 unit=mm
